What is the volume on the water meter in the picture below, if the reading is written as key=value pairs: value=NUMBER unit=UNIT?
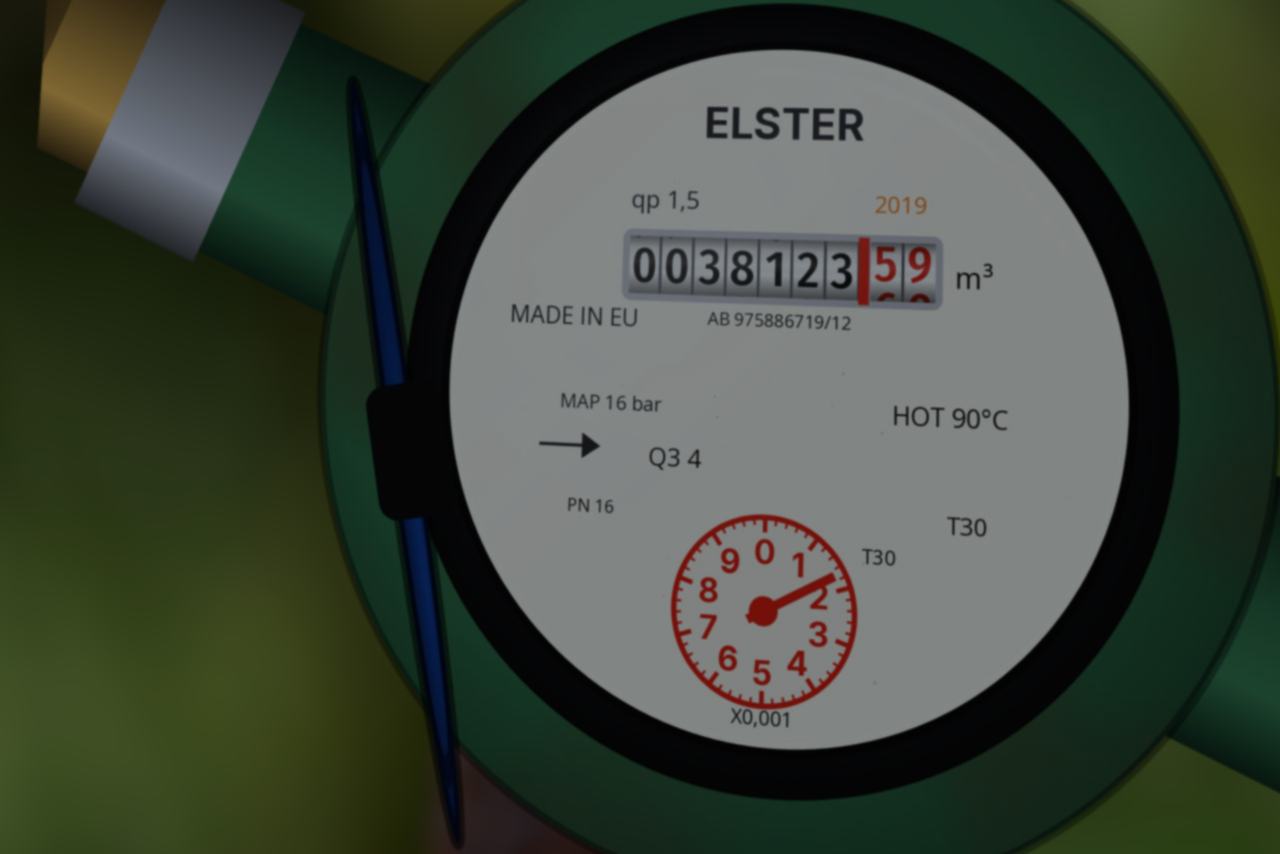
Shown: value=38123.591 unit=m³
